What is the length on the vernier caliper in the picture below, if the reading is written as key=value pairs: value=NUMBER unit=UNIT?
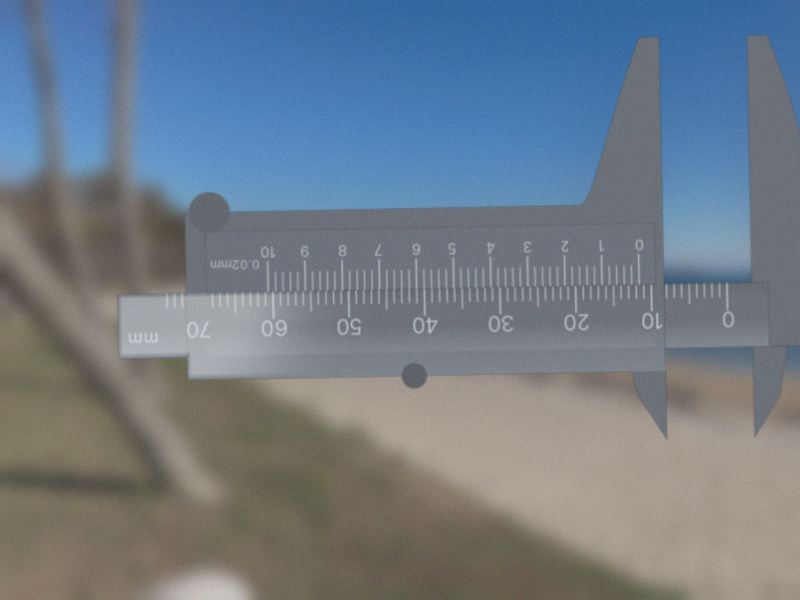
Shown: value=11.6 unit=mm
